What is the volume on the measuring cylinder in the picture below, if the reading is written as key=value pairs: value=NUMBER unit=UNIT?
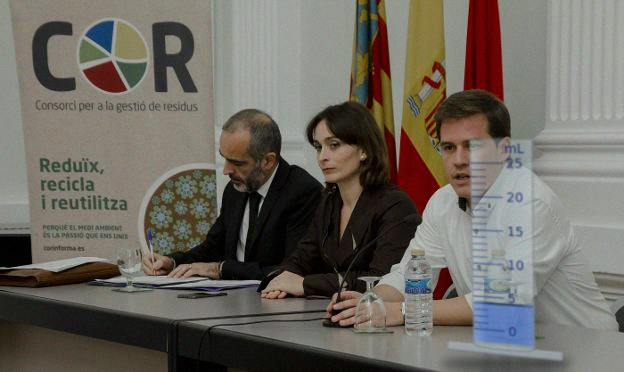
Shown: value=4 unit=mL
